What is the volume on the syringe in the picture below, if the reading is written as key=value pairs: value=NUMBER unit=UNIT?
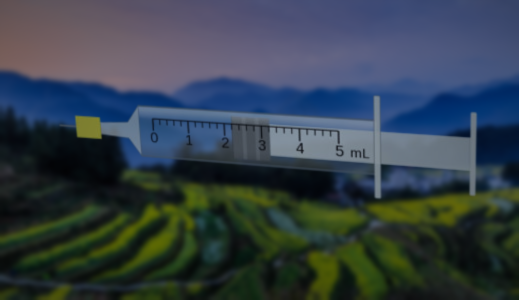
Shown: value=2.2 unit=mL
